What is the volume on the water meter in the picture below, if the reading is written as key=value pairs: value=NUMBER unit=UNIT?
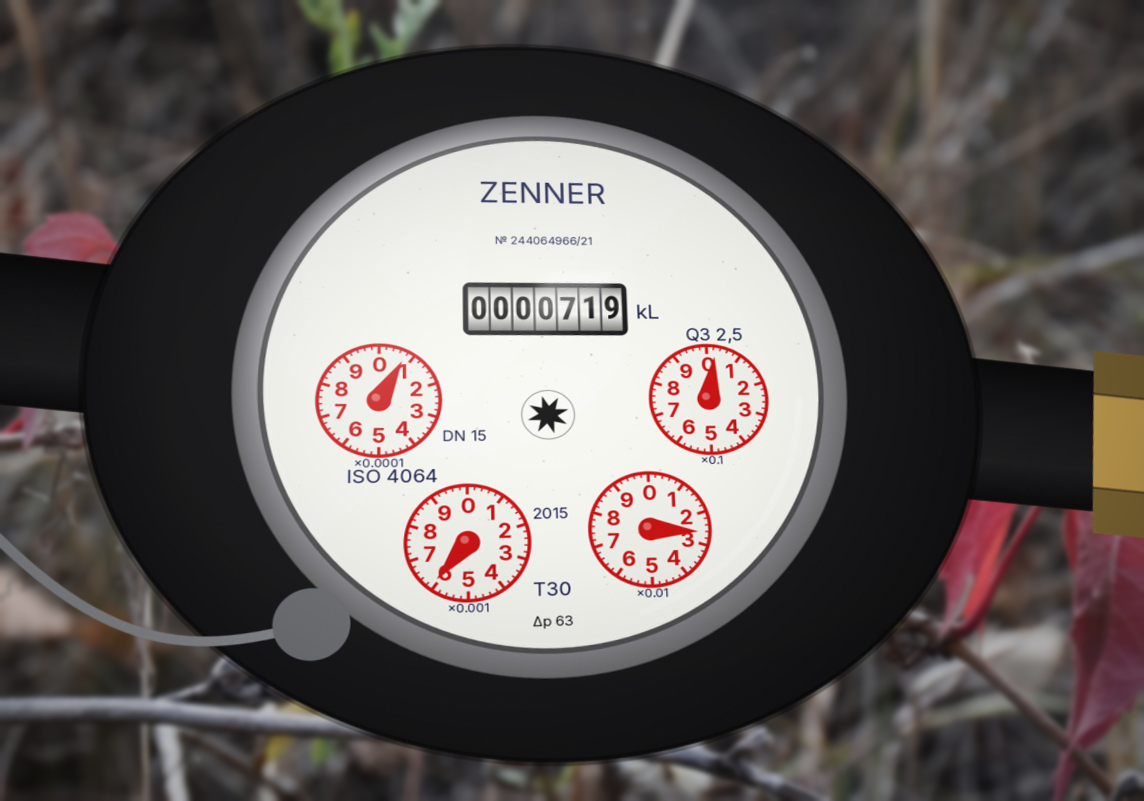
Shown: value=719.0260 unit=kL
